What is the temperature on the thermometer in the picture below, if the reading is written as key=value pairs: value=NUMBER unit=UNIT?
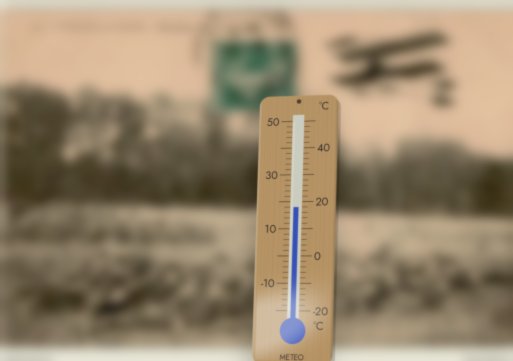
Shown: value=18 unit=°C
